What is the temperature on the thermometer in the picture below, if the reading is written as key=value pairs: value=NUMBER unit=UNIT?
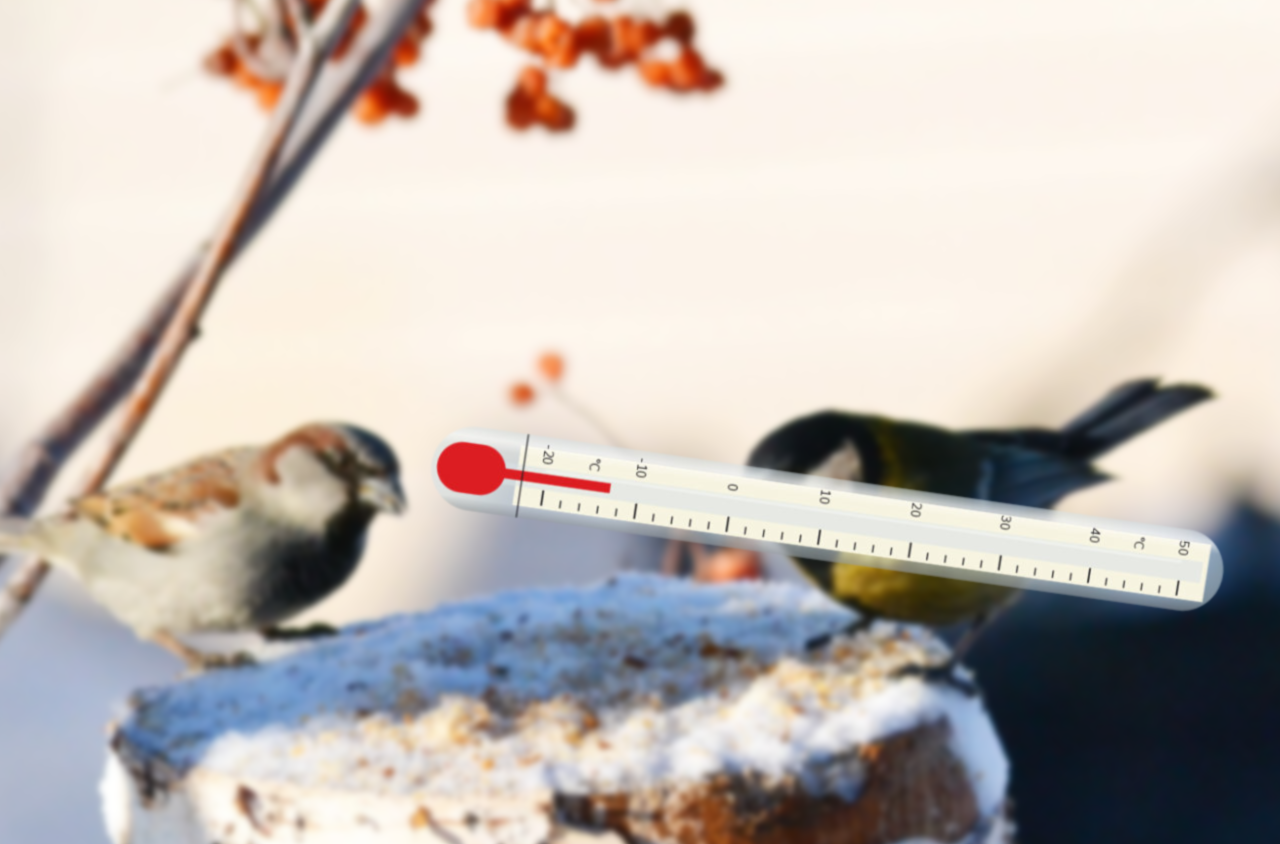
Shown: value=-13 unit=°C
